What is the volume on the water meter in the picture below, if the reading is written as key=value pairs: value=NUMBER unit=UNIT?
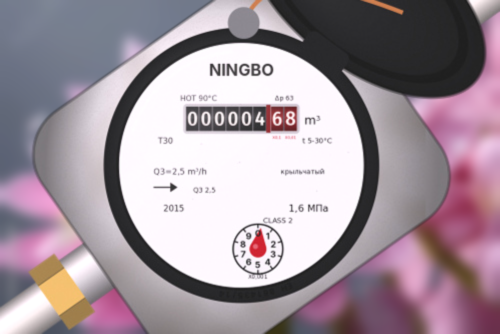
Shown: value=4.680 unit=m³
